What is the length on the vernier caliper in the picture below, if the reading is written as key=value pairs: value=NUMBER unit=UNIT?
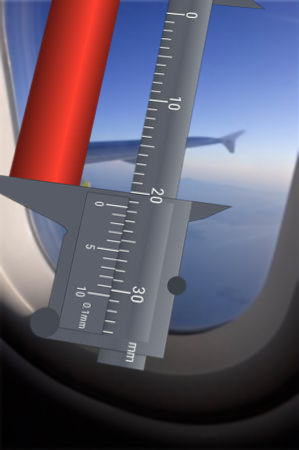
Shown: value=21.6 unit=mm
